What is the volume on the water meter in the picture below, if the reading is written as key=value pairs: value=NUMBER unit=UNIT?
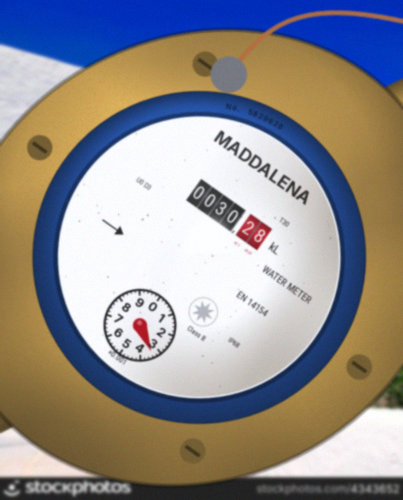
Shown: value=30.283 unit=kL
